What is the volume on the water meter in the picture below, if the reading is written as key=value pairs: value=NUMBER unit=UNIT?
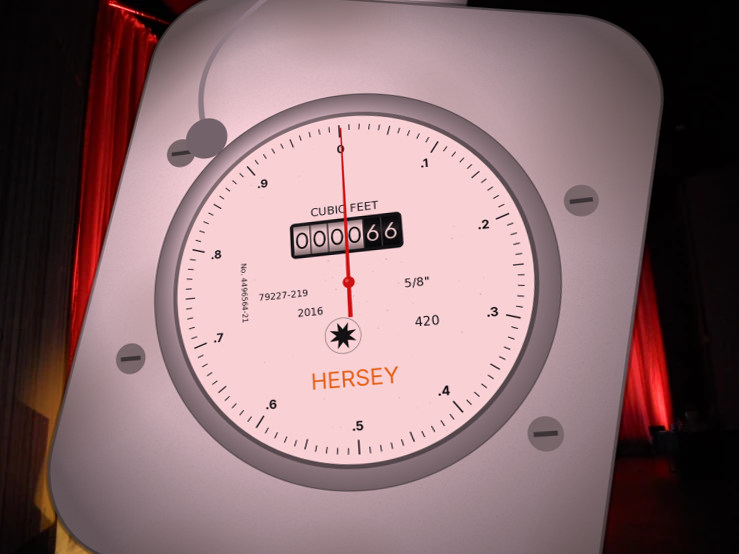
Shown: value=66.00 unit=ft³
